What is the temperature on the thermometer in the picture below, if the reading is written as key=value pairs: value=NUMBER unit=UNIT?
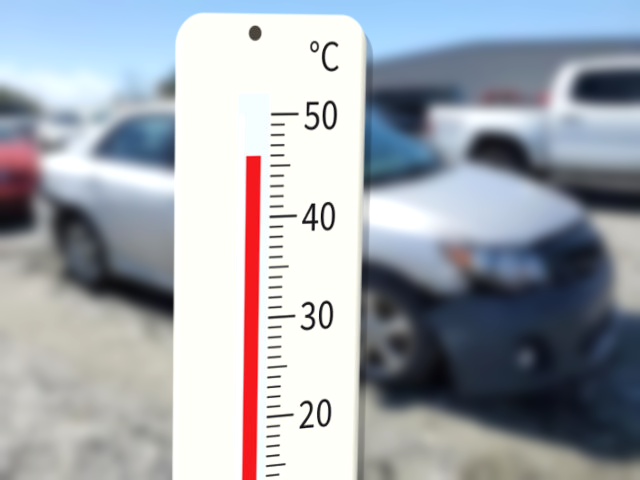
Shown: value=46 unit=°C
